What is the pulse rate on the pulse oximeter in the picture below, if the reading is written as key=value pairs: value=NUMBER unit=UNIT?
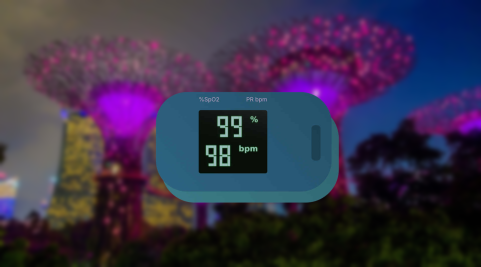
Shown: value=98 unit=bpm
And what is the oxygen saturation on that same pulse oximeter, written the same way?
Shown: value=99 unit=%
